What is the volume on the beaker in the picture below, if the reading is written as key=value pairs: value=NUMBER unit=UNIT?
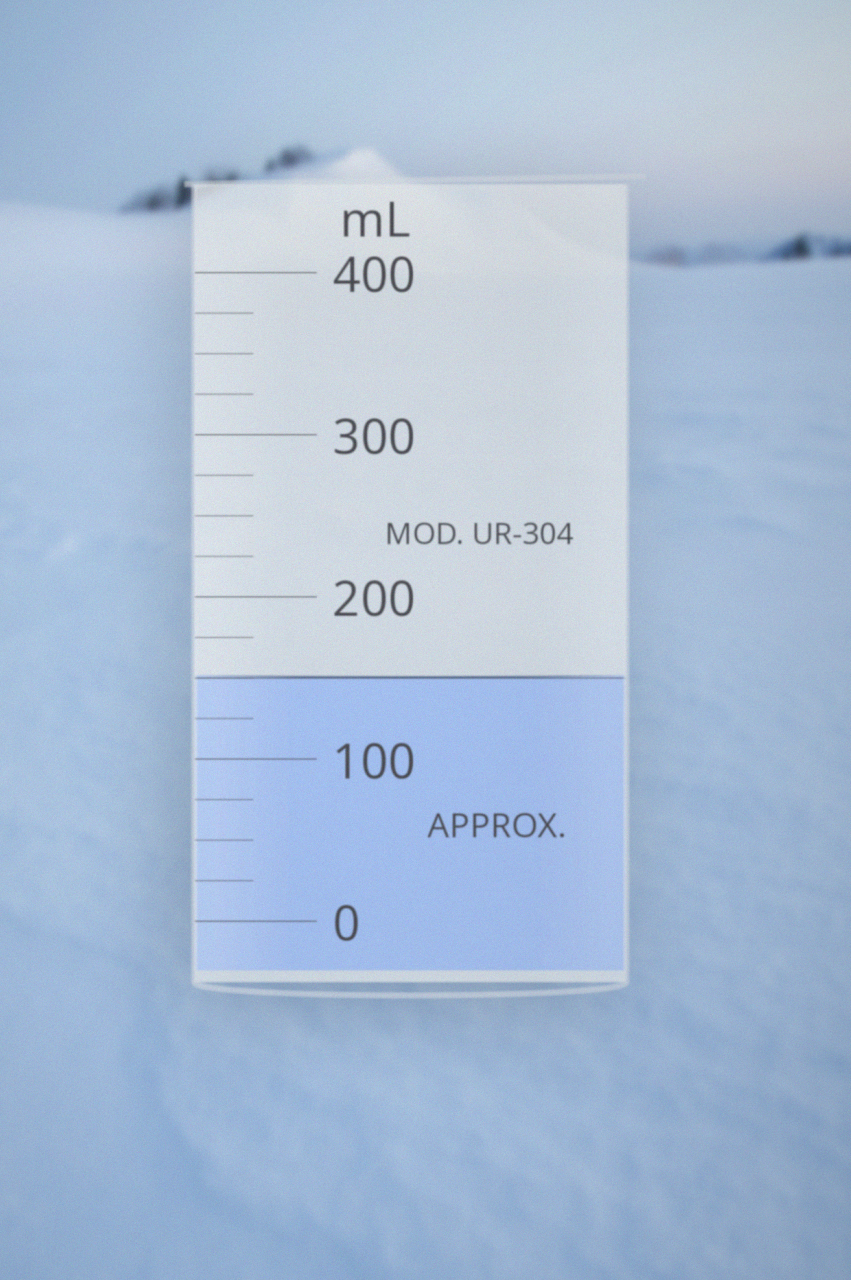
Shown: value=150 unit=mL
